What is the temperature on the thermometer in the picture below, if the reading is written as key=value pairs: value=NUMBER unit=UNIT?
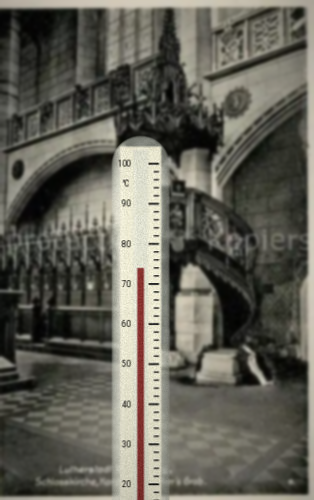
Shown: value=74 unit=°C
